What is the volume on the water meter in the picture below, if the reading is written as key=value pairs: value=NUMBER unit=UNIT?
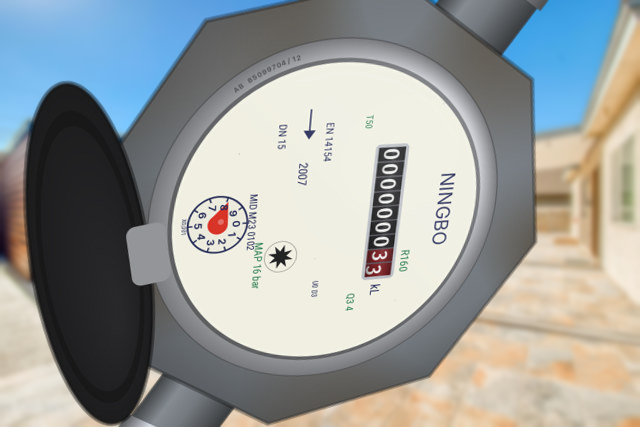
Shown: value=0.328 unit=kL
